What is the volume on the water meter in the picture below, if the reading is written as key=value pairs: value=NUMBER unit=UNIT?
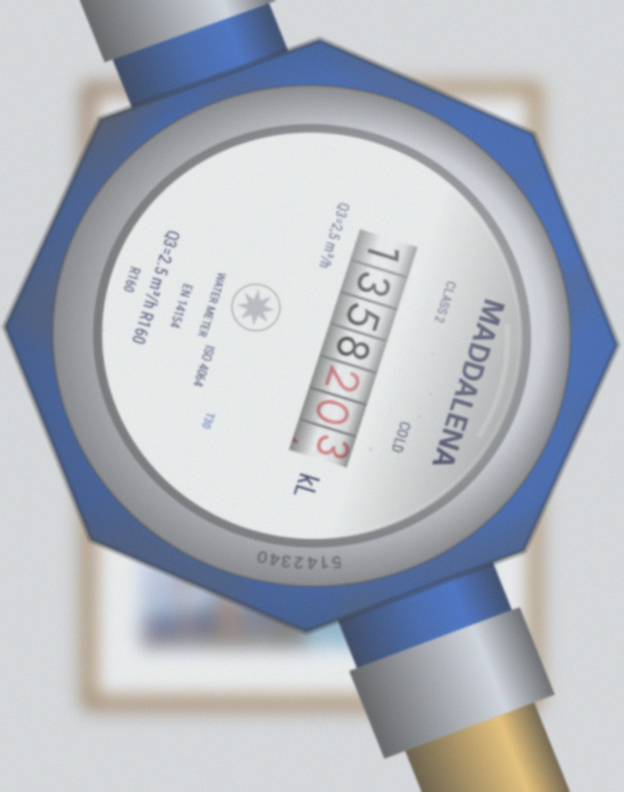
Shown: value=1358.203 unit=kL
